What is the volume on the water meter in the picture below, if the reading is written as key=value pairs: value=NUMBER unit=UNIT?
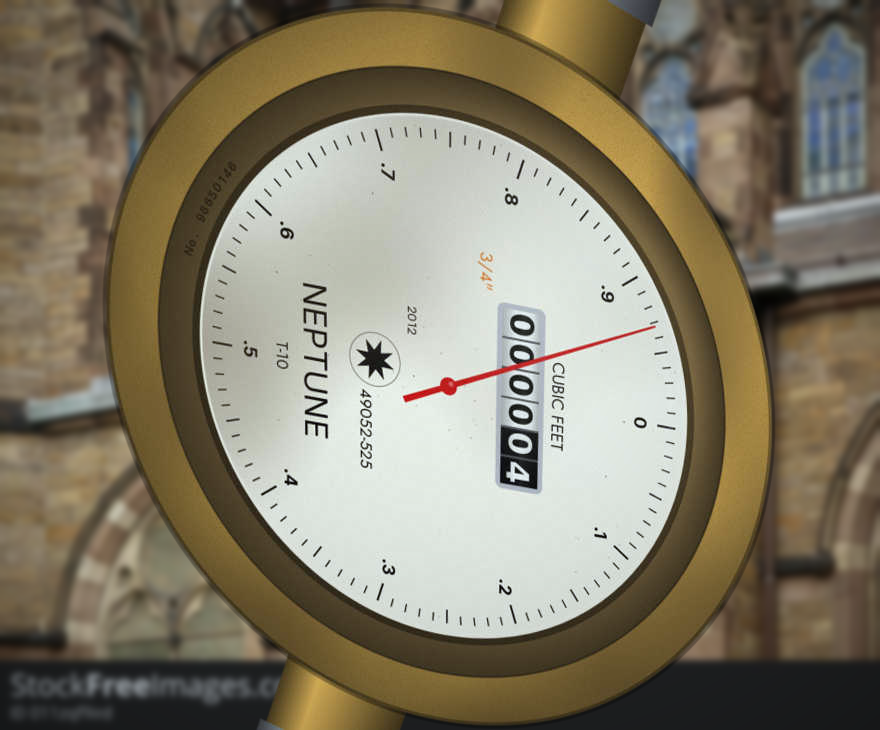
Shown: value=3.93 unit=ft³
